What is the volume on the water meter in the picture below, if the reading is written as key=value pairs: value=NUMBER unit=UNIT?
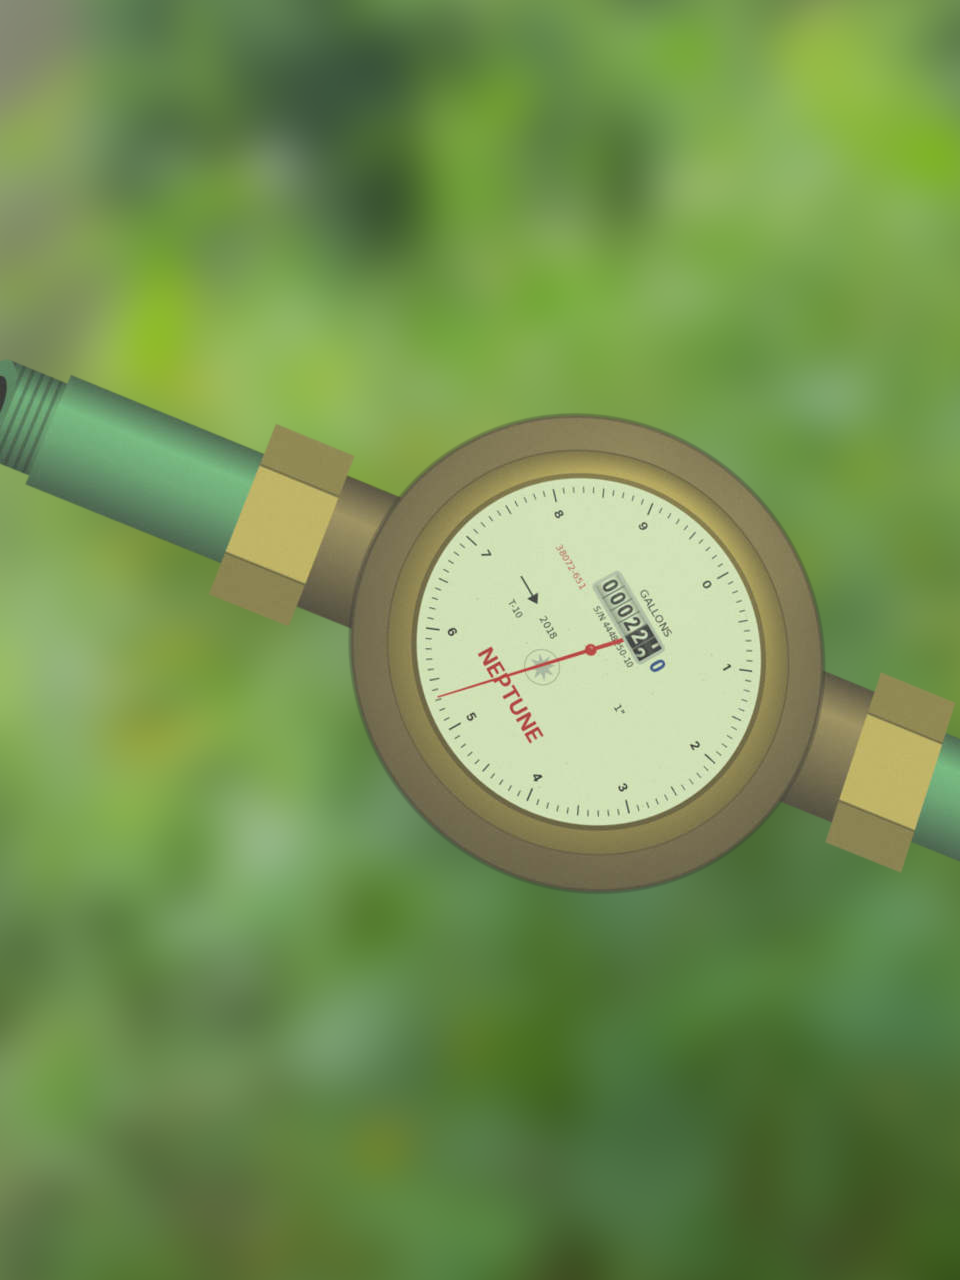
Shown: value=2215.3 unit=gal
